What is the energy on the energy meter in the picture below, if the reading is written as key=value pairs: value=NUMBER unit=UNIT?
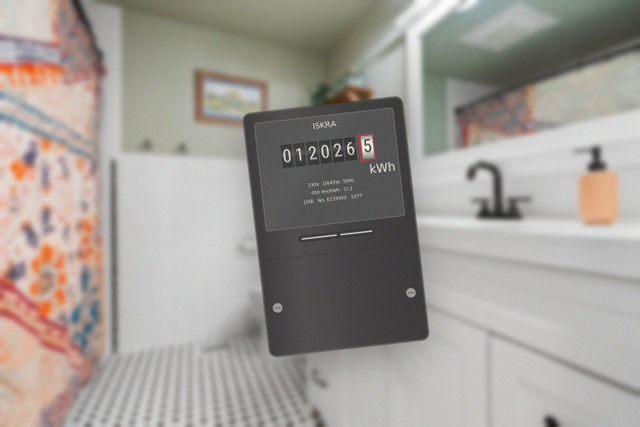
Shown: value=12026.5 unit=kWh
